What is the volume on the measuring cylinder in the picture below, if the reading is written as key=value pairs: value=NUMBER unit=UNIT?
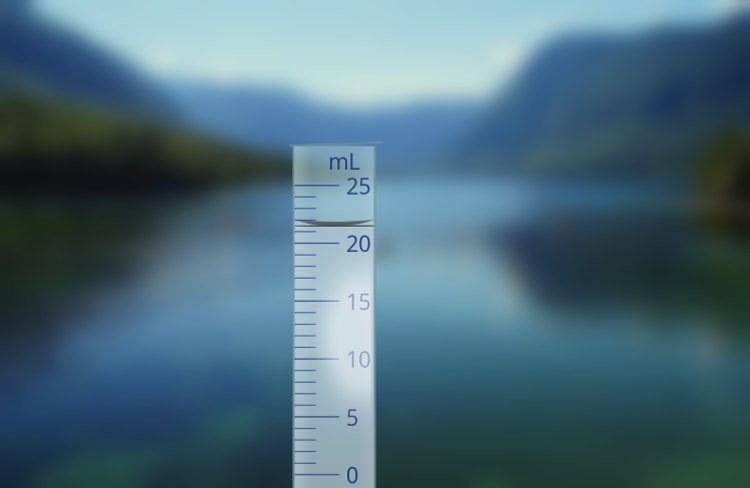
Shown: value=21.5 unit=mL
